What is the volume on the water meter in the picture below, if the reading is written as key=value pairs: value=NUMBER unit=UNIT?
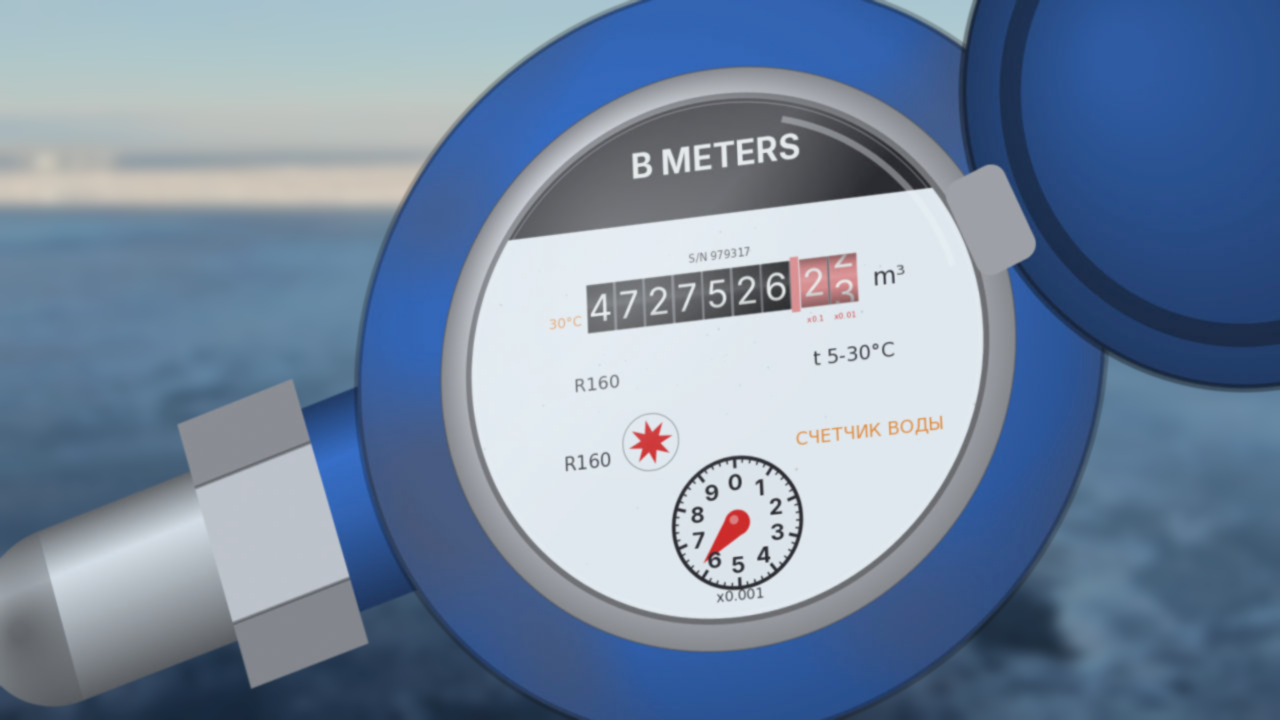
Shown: value=4727526.226 unit=m³
